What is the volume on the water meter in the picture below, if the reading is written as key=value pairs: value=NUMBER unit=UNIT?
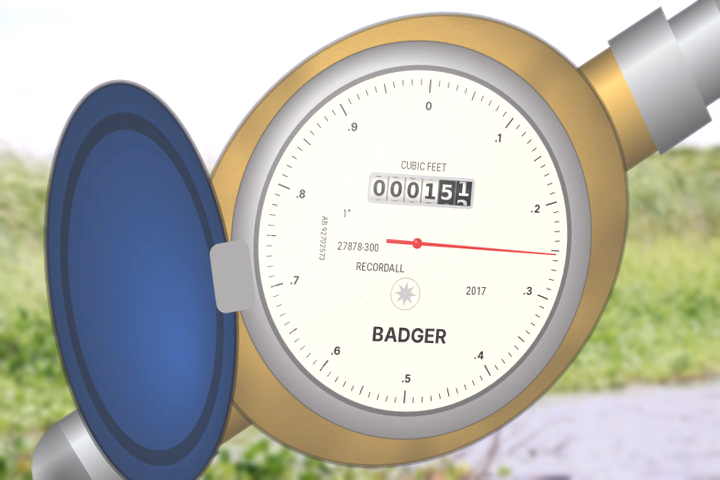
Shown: value=151.25 unit=ft³
